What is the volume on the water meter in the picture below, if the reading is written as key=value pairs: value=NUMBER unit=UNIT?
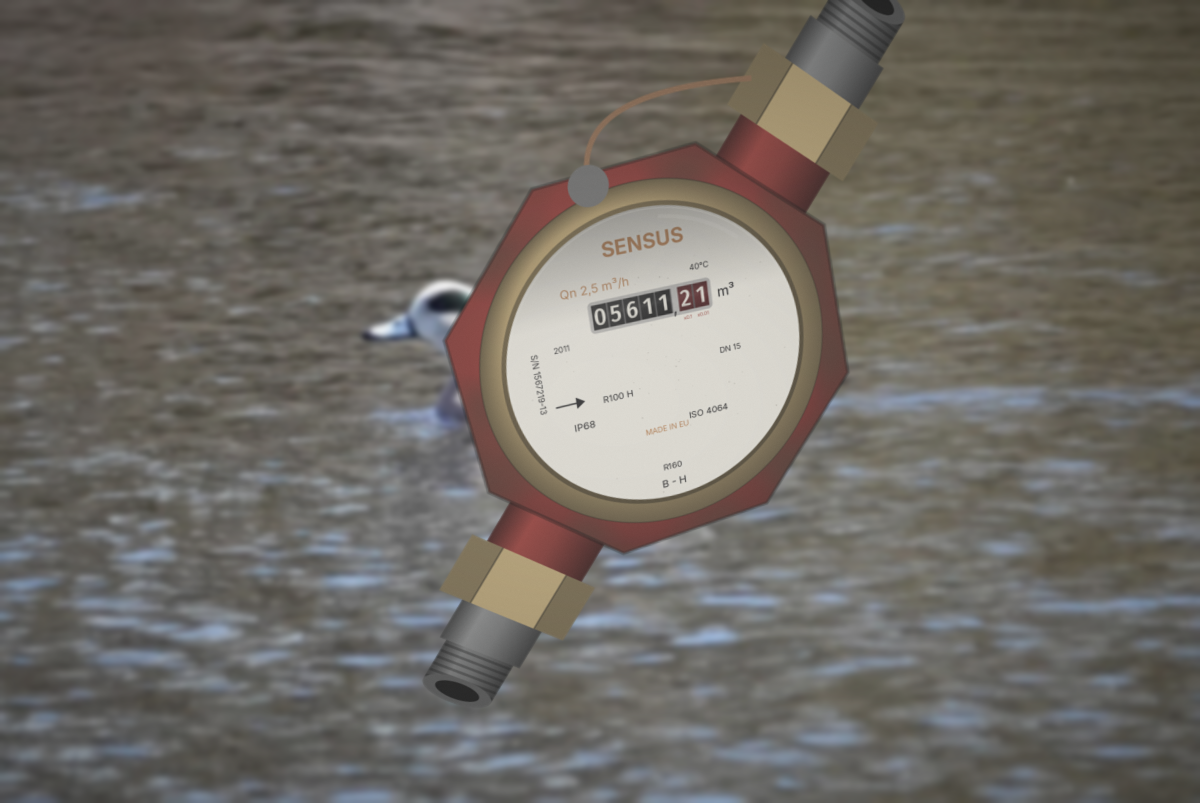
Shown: value=5611.21 unit=m³
